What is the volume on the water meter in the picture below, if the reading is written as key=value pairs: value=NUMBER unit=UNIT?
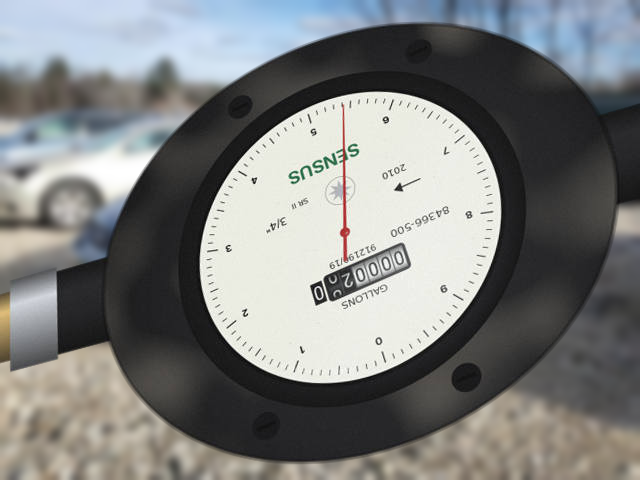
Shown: value=285.4 unit=gal
